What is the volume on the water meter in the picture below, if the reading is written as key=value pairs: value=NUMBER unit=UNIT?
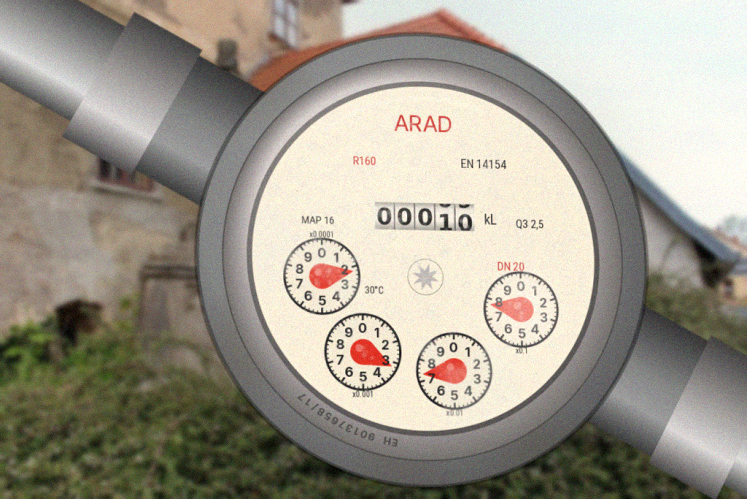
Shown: value=9.7732 unit=kL
